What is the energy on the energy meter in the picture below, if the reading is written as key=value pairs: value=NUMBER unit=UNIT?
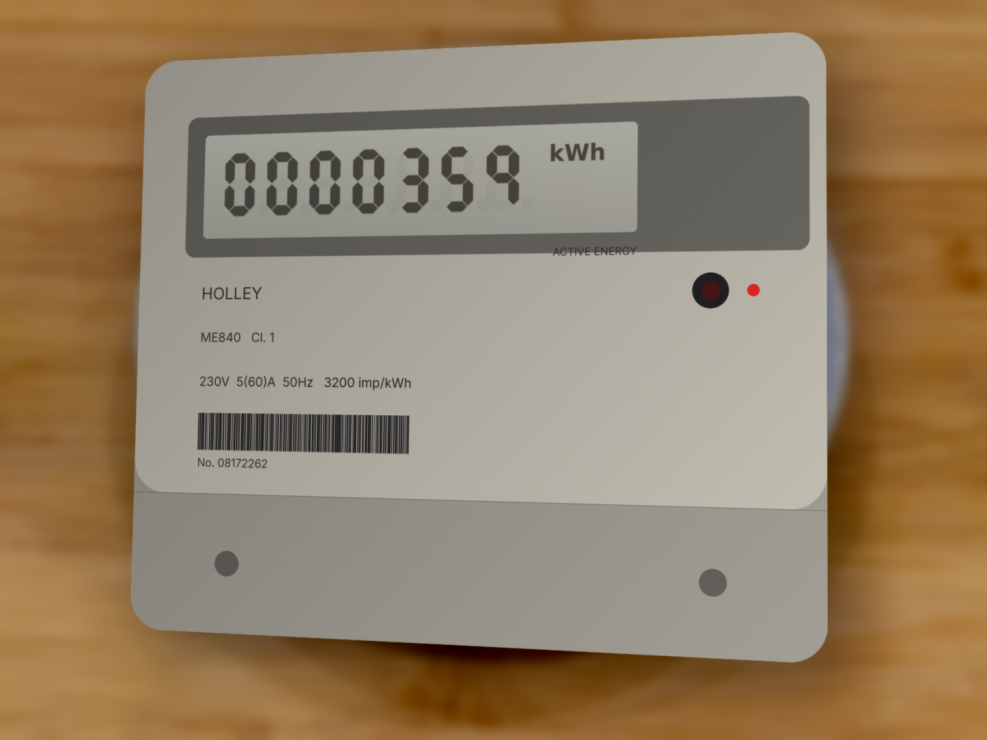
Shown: value=359 unit=kWh
